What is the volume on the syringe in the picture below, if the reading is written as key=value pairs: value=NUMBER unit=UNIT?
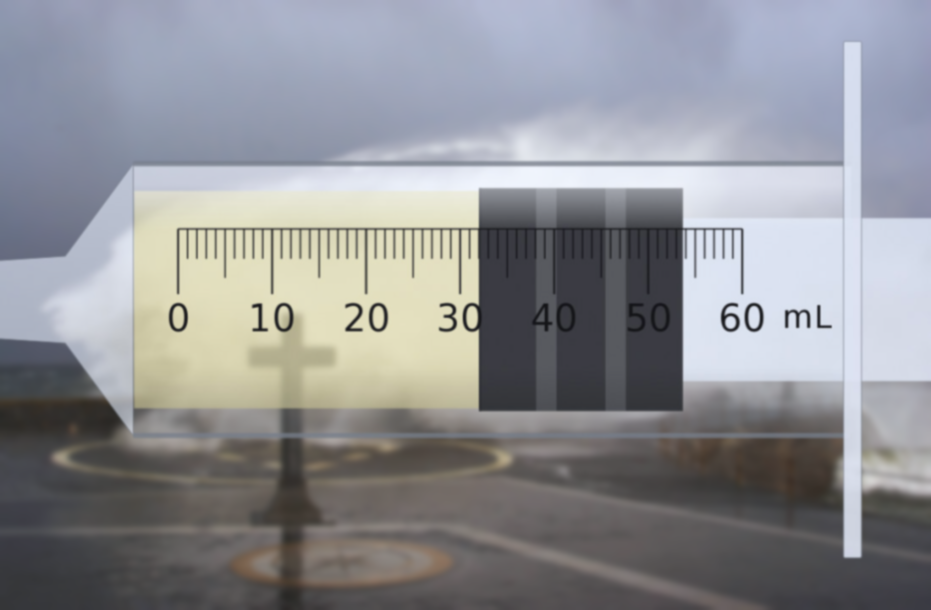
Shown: value=32 unit=mL
